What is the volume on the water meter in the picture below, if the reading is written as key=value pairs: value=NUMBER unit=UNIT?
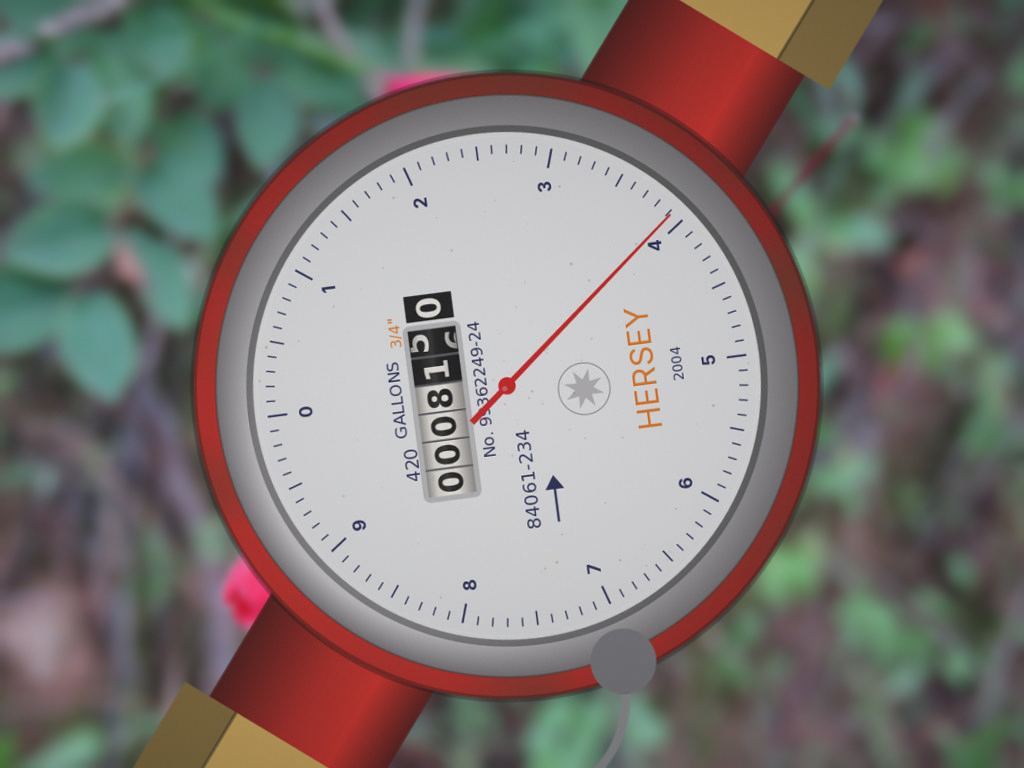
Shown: value=8153.9 unit=gal
